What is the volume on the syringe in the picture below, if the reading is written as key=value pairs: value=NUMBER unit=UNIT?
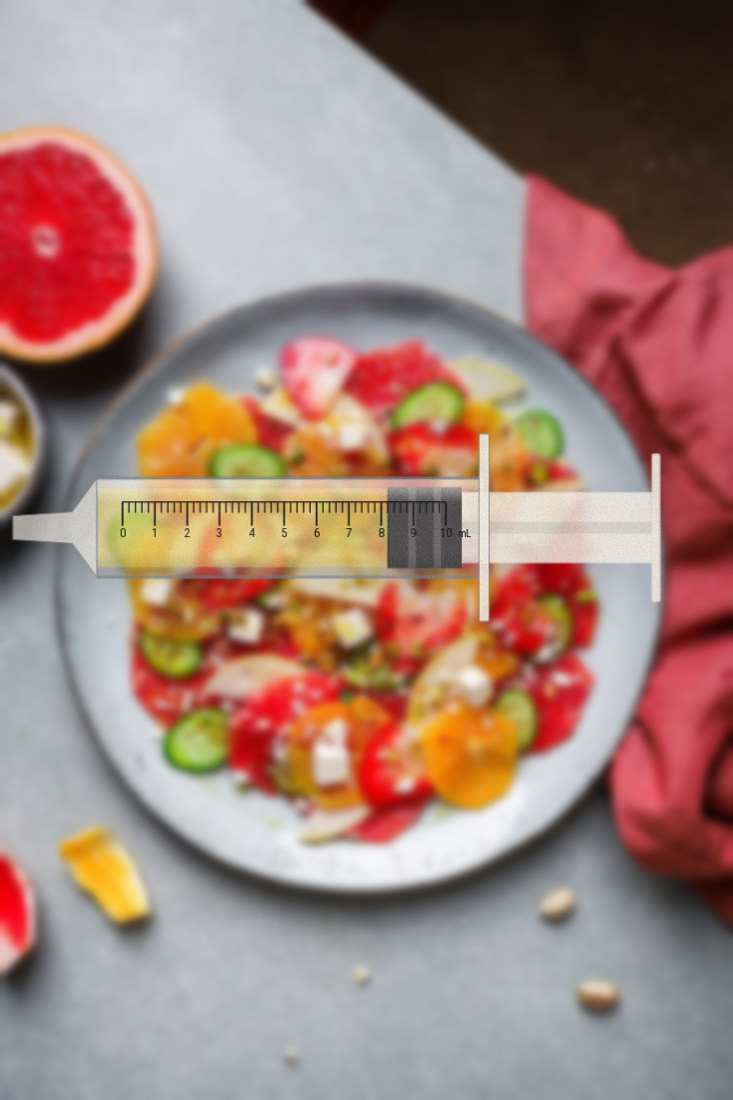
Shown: value=8.2 unit=mL
